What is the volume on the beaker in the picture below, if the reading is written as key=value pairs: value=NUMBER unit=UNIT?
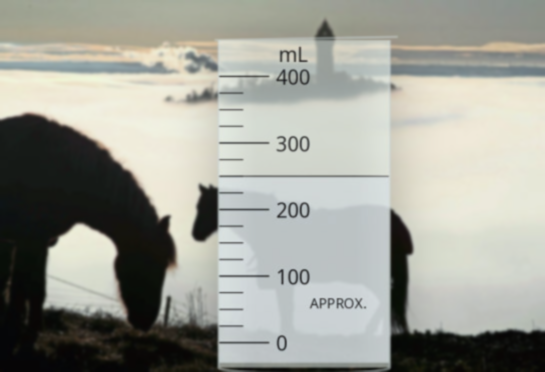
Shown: value=250 unit=mL
